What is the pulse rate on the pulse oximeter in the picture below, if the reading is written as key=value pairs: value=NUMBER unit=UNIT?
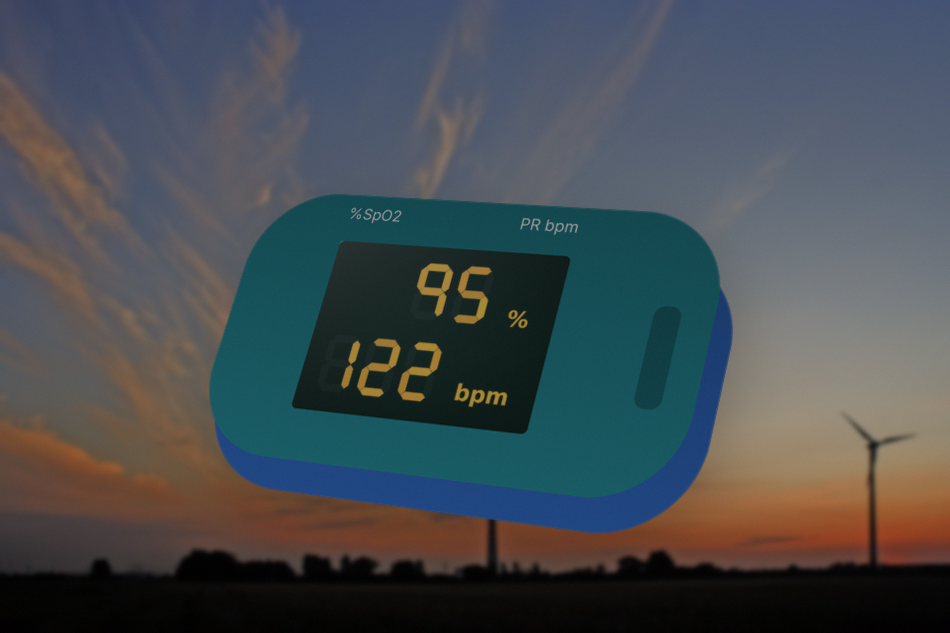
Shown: value=122 unit=bpm
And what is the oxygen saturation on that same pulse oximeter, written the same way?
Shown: value=95 unit=%
